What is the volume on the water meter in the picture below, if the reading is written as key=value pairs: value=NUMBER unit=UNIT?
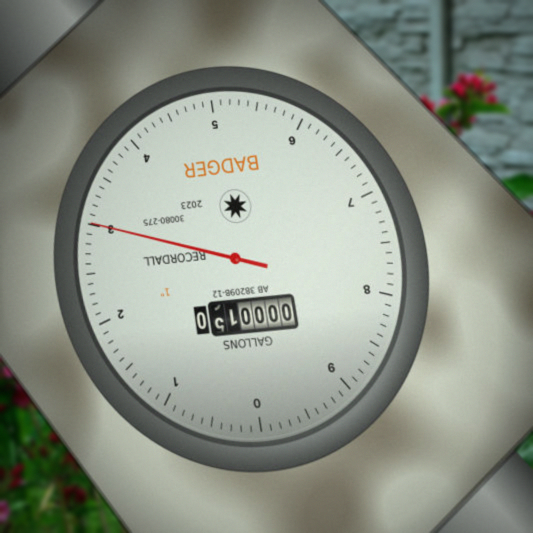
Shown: value=153.0 unit=gal
